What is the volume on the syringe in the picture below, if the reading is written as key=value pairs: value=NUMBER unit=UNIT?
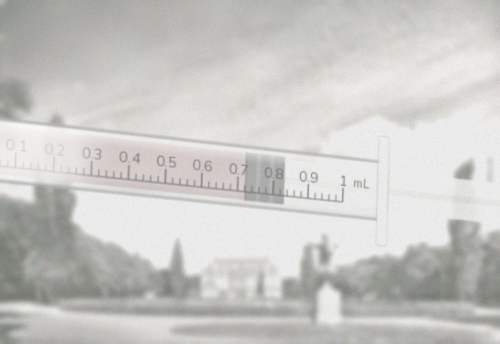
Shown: value=0.72 unit=mL
